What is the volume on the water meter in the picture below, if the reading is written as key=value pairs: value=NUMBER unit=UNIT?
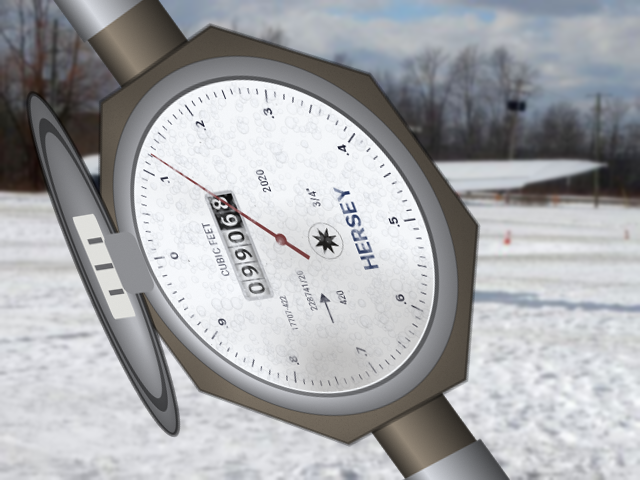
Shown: value=99068.12 unit=ft³
